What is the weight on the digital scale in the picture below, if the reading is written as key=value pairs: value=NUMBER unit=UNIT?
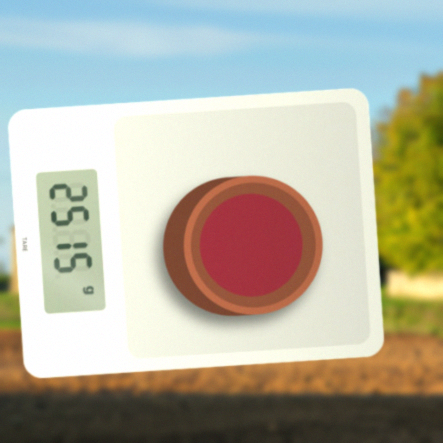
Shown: value=2515 unit=g
